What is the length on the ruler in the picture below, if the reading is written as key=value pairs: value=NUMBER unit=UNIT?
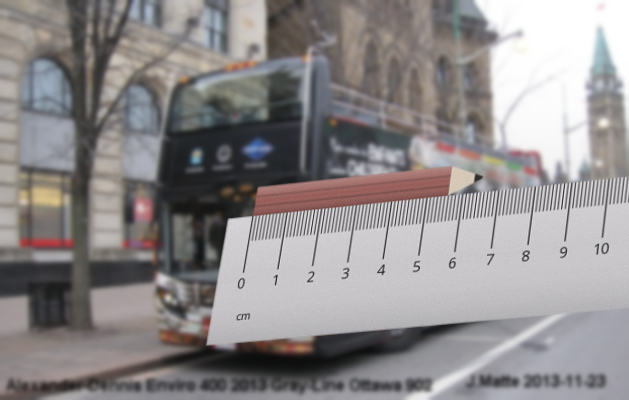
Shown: value=6.5 unit=cm
